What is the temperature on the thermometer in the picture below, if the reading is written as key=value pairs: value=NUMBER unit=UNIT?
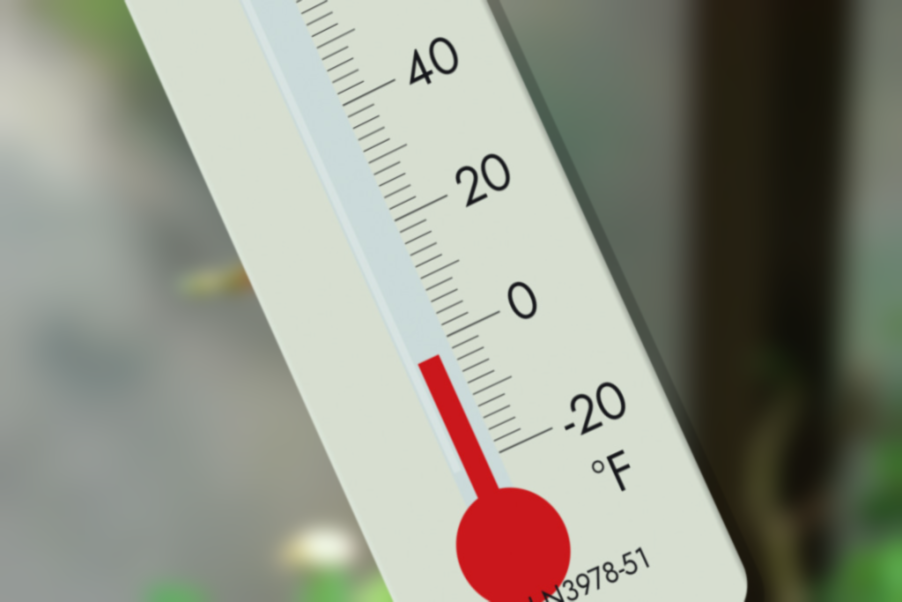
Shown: value=-2 unit=°F
